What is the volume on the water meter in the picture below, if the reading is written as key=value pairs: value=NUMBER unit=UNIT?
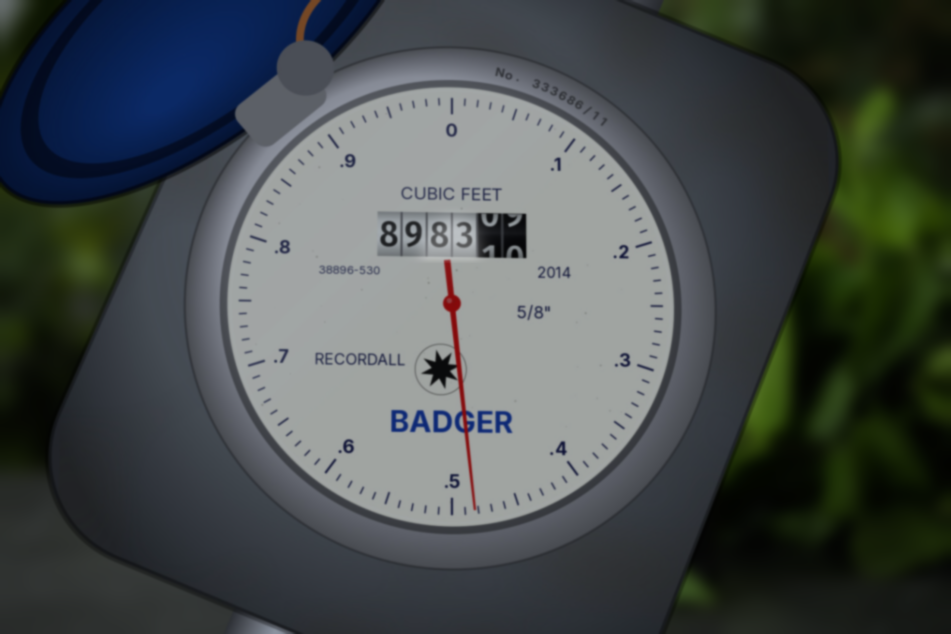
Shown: value=898309.48 unit=ft³
